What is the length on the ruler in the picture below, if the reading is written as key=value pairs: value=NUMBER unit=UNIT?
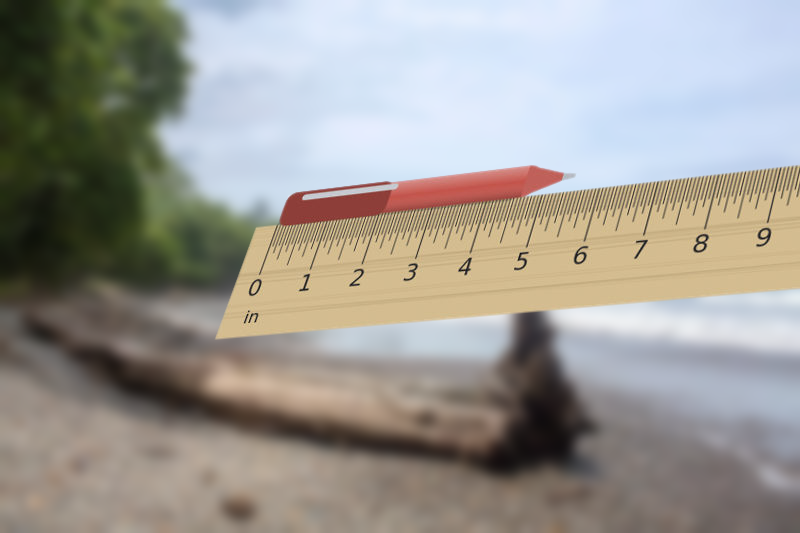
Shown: value=5.5 unit=in
